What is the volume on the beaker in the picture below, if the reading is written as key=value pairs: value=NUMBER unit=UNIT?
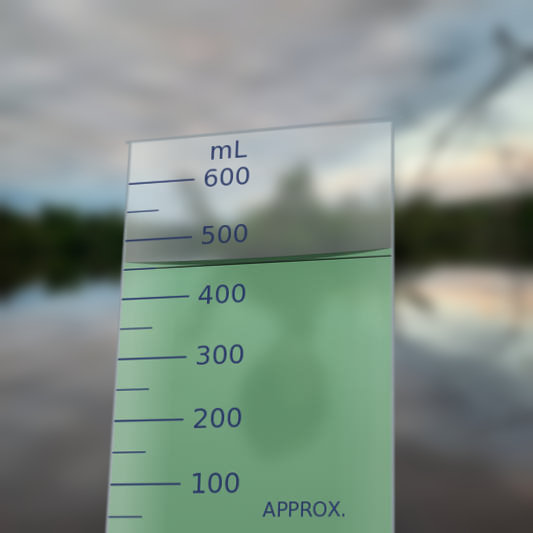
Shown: value=450 unit=mL
